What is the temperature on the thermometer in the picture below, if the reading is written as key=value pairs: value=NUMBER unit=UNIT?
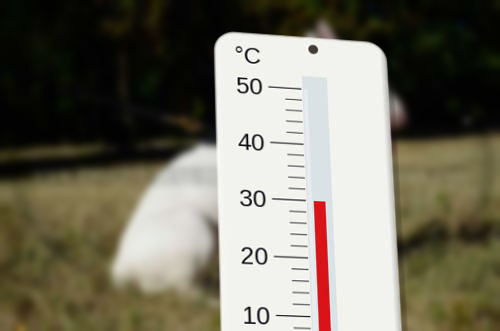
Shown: value=30 unit=°C
